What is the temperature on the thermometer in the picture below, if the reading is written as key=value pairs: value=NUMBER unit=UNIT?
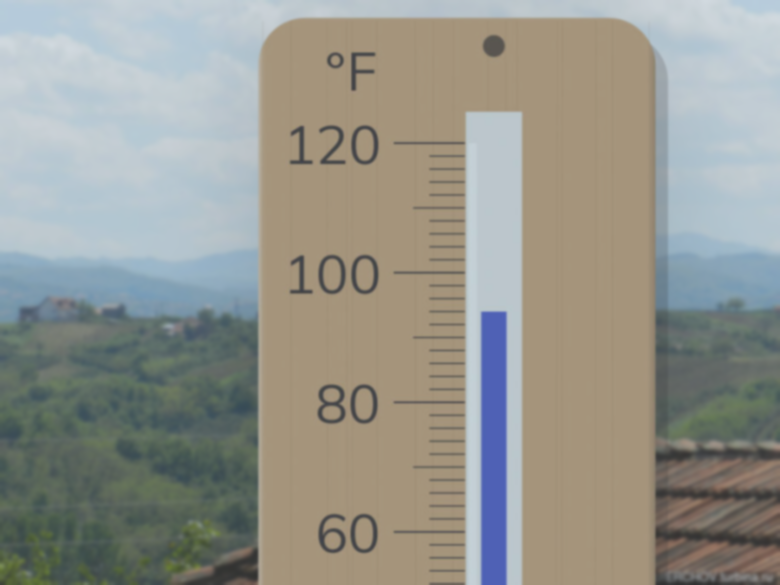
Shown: value=94 unit=°F
